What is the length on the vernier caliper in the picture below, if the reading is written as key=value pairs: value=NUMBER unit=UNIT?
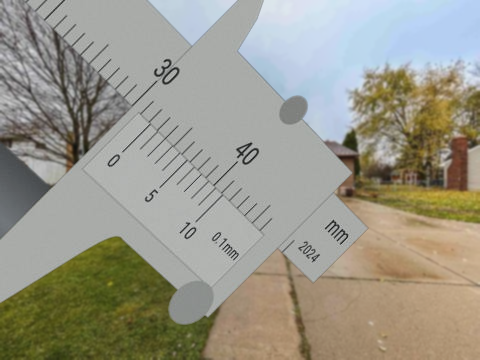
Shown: value=32.2 unit=mm
